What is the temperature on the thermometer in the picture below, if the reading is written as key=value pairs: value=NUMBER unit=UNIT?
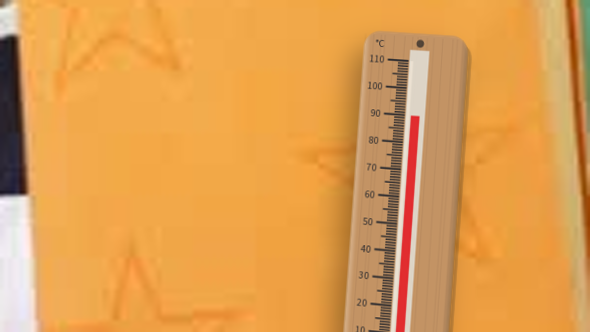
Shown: value=90 unit=°C
